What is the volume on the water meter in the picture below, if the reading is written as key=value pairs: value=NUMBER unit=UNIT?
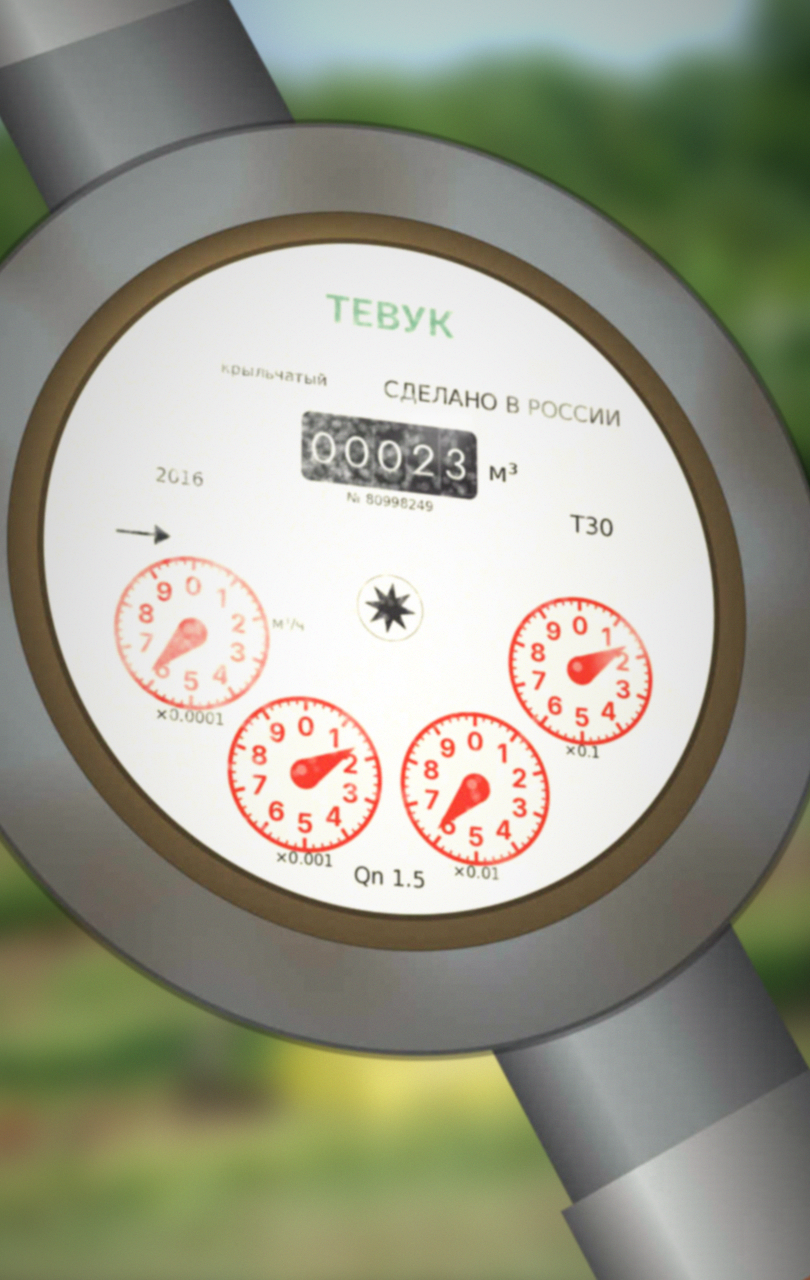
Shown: value=23.1616 unit=m³
